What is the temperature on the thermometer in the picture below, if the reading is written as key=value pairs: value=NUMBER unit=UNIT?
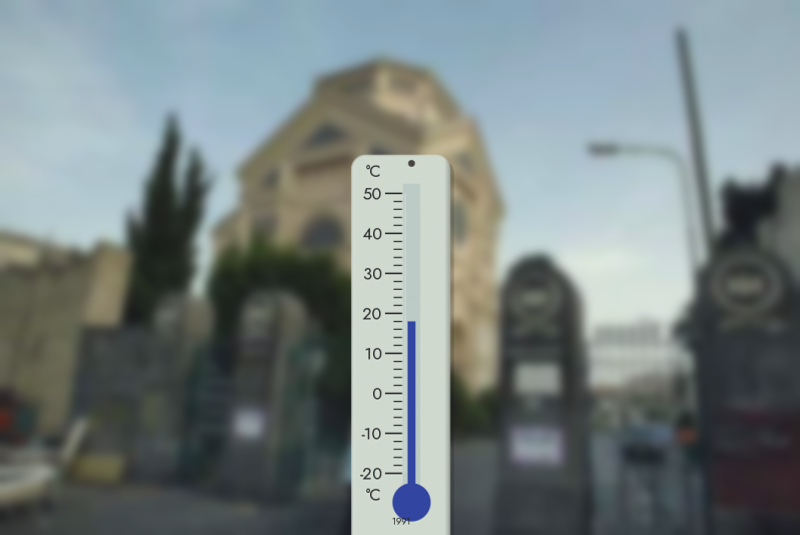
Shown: value=18 unit=°C
